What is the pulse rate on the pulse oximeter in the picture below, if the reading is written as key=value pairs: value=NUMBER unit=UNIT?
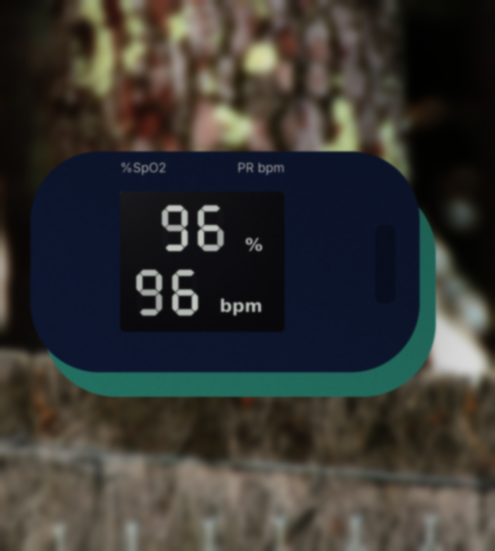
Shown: value=96 unit=bpm
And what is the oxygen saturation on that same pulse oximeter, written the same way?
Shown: value=96 unit=%
